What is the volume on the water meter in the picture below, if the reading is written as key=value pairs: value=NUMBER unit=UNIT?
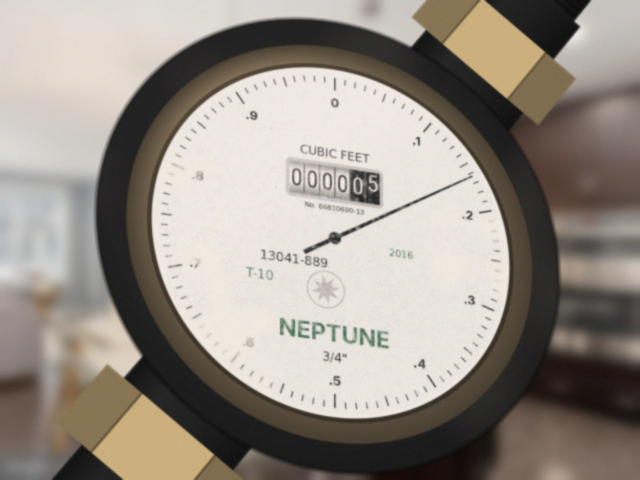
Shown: value=5.16 unit=ft³
